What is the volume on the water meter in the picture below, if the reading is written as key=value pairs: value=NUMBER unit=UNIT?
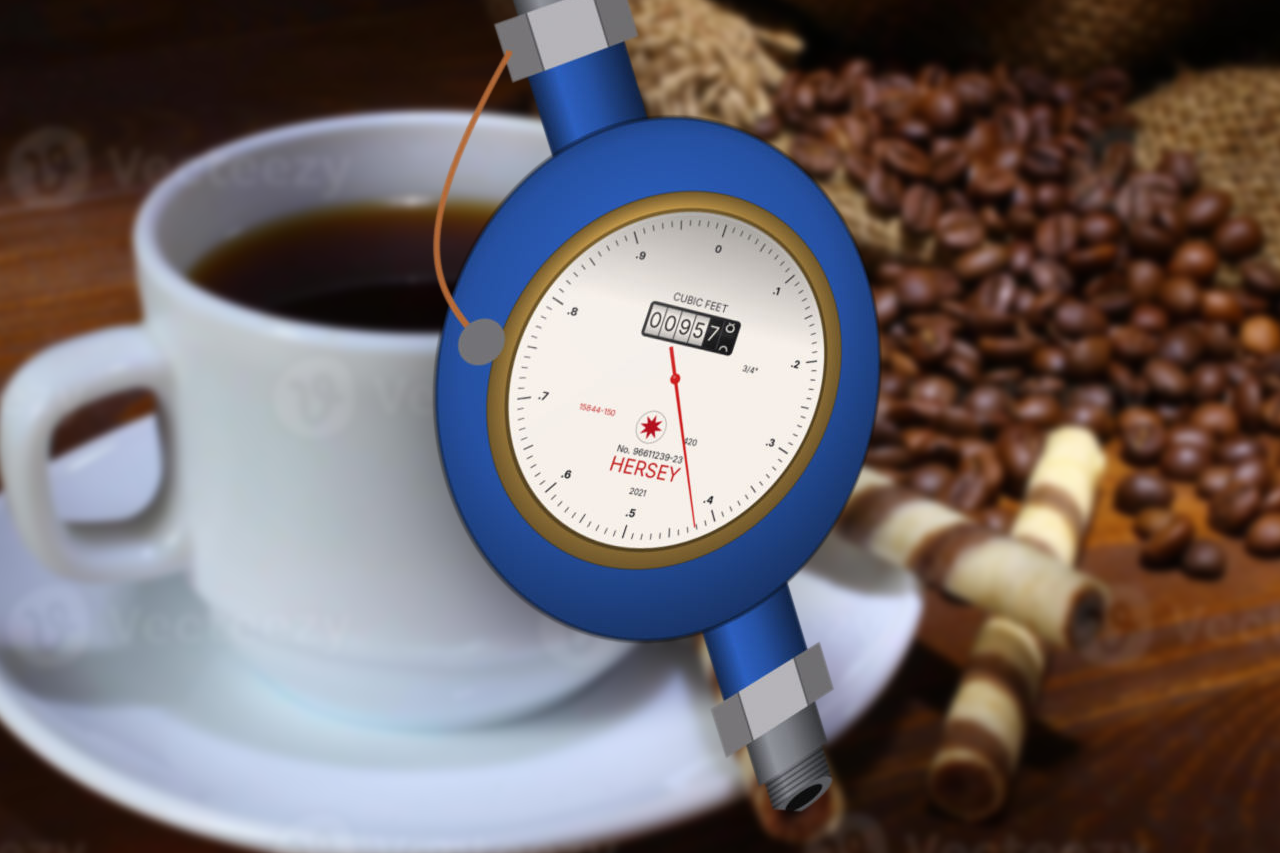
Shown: value=9578.42 unit=ft³
